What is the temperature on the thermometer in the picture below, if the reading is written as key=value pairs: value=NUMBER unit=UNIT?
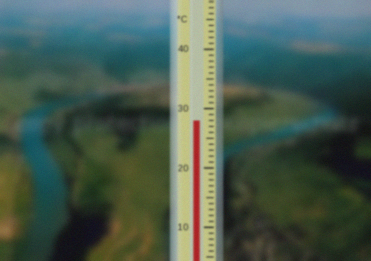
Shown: value=28 unit=°C
